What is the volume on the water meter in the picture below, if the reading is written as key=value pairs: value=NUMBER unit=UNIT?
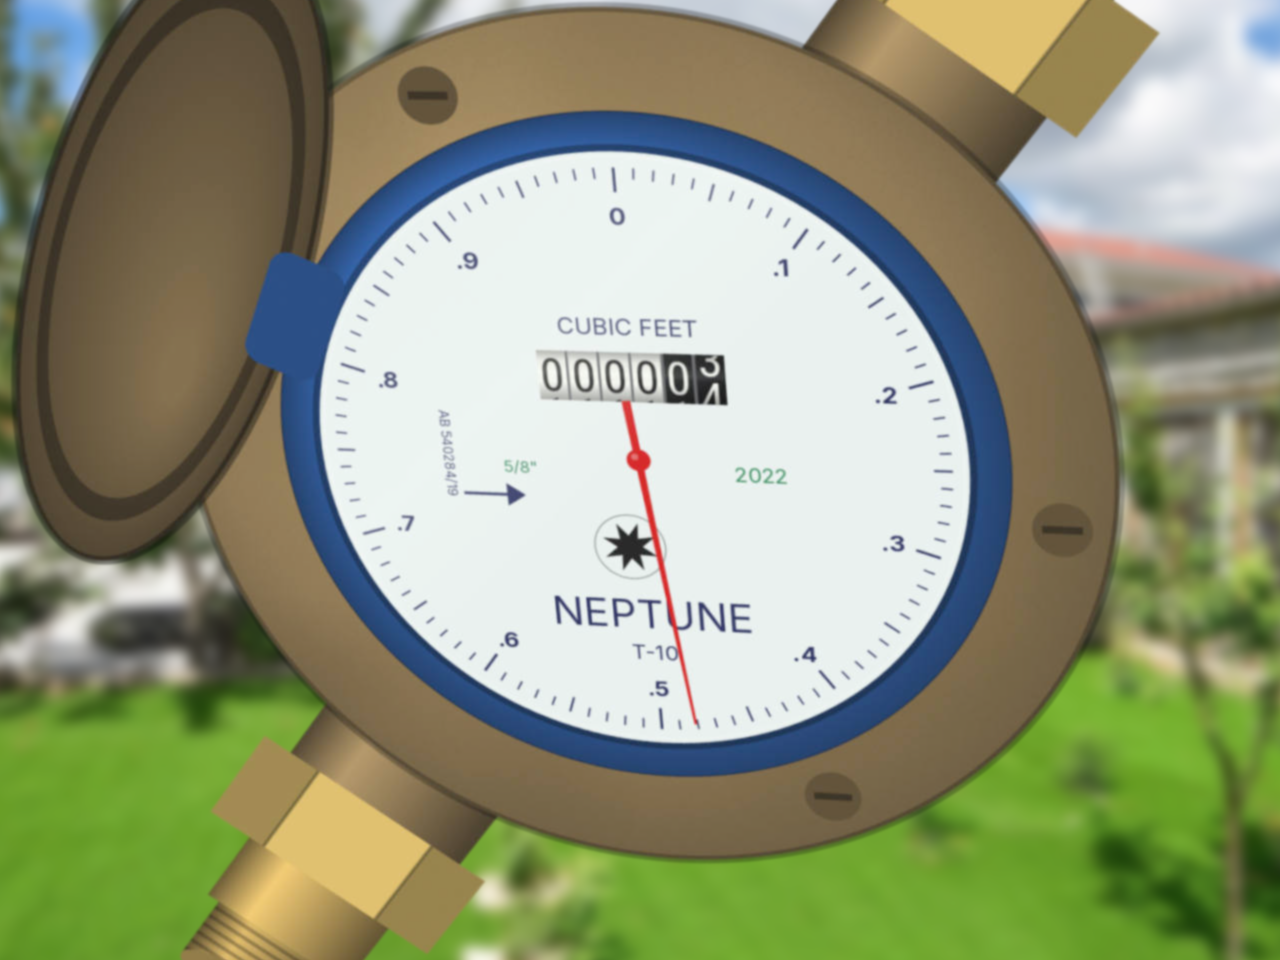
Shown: value=3.48 unit=ft³
